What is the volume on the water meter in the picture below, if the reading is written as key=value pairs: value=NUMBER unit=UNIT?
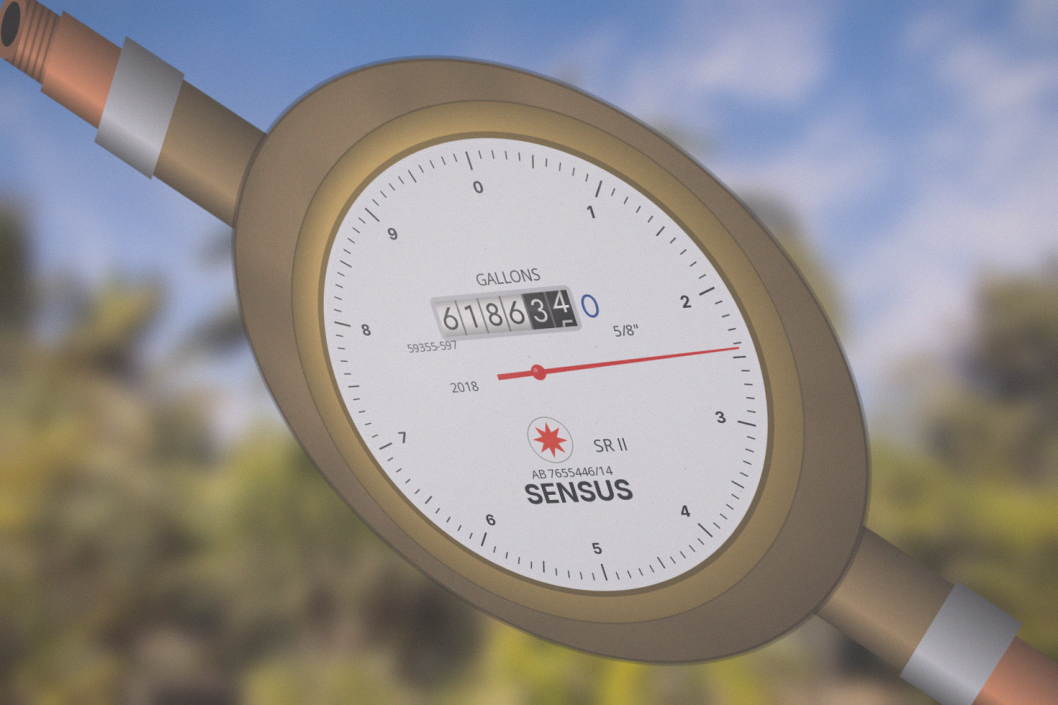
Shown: value=6186342.4 unit=gal
